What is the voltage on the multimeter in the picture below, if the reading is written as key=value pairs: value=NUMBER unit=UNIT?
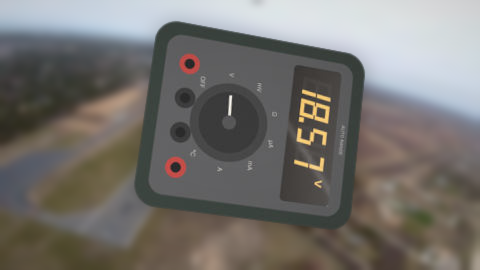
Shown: value=18.57 unit=V
